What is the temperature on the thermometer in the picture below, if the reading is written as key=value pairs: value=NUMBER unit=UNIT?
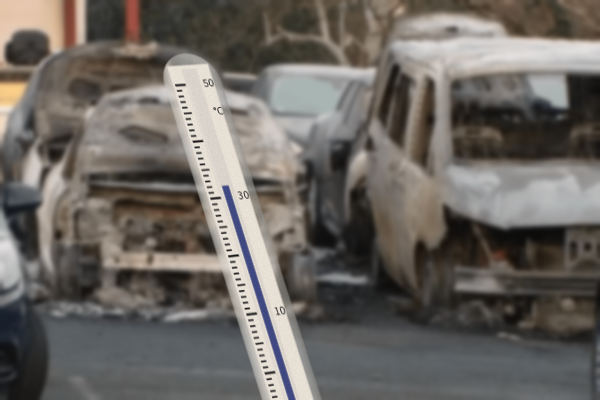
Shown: value=32 unit=°C
